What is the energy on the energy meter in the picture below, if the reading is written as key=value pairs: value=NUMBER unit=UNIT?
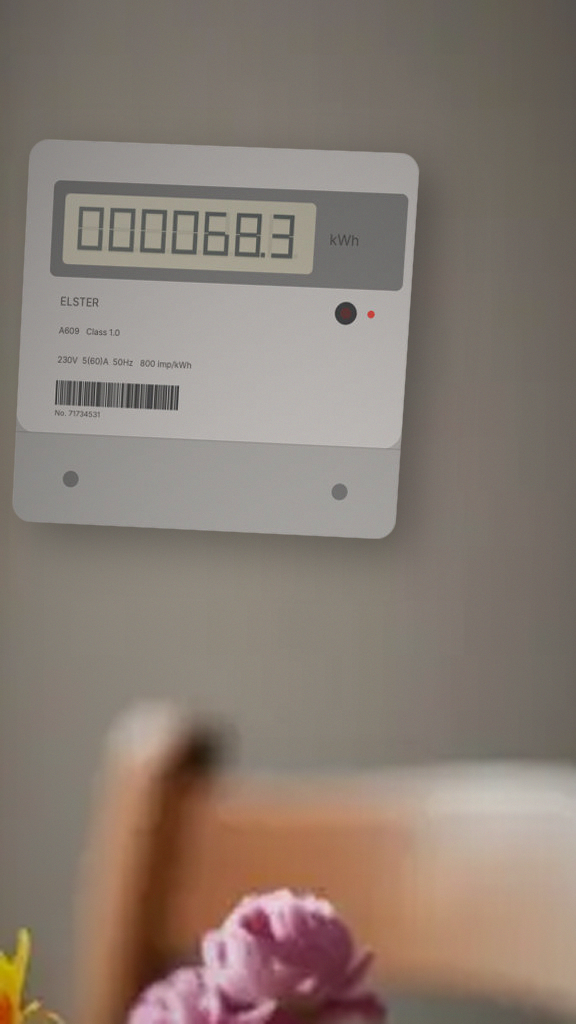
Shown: value=68.3 unit=kWh
